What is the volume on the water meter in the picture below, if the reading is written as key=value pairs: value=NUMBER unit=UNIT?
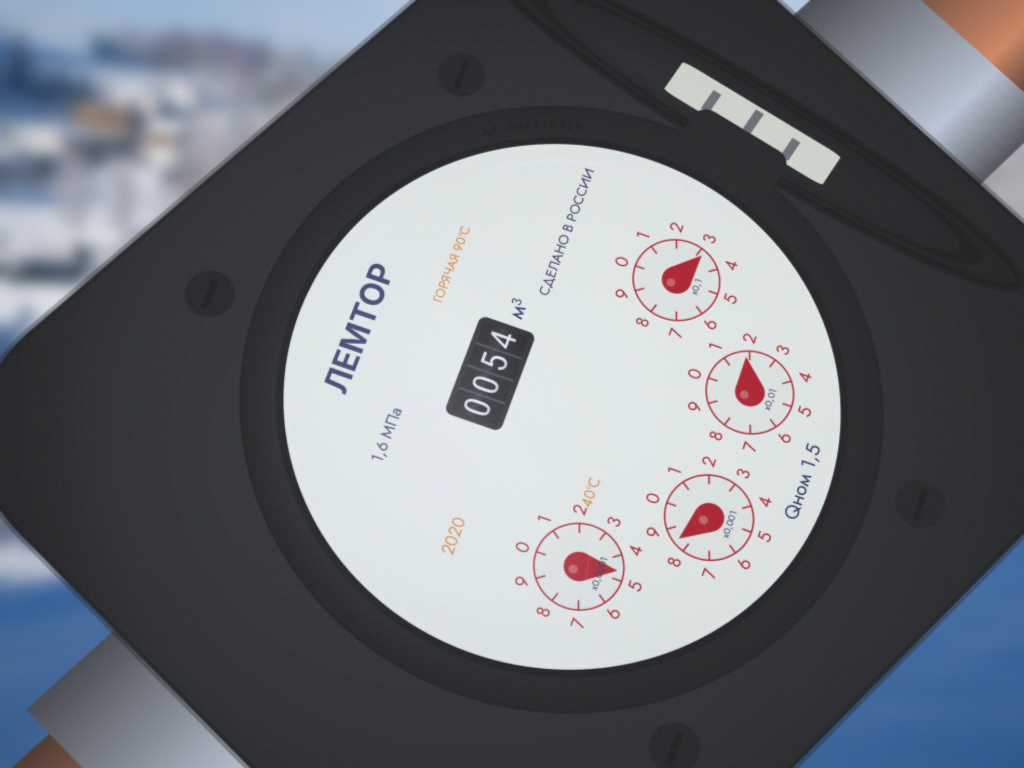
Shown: value=54.3184 unit=m³
